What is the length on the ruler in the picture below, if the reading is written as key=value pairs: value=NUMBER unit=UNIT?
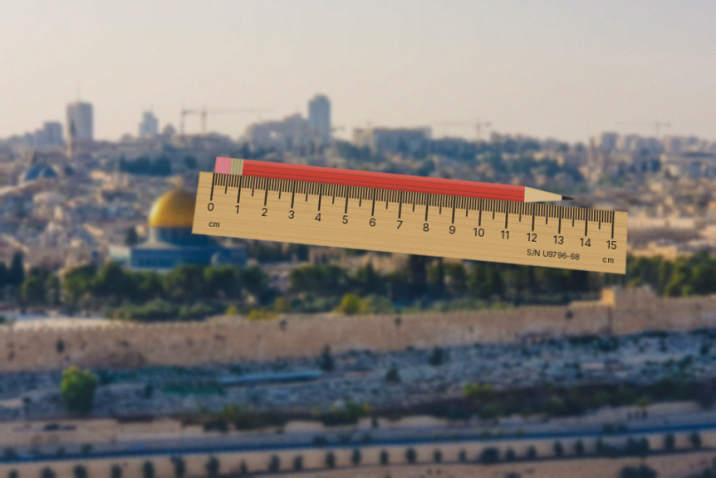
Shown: value=13.5 unit=cm
